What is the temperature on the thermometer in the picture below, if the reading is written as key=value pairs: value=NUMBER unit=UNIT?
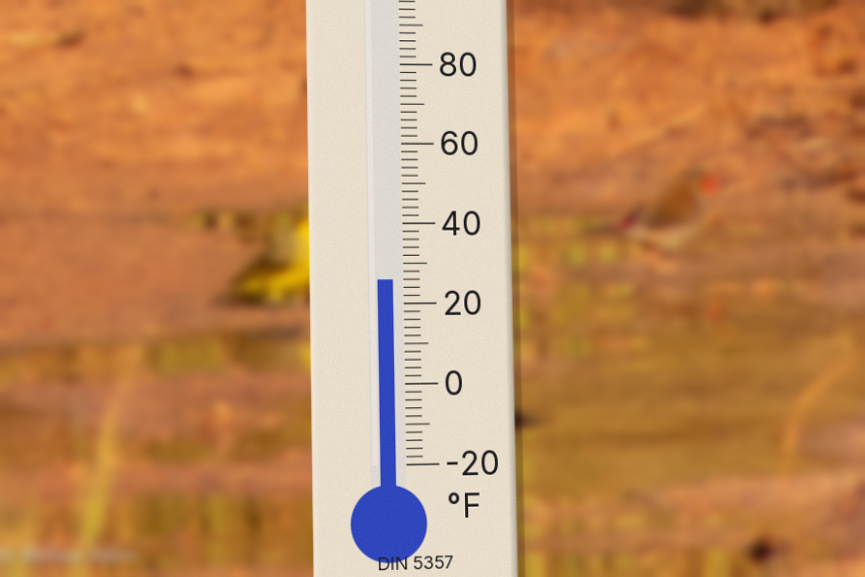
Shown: value=26 unit=°F
